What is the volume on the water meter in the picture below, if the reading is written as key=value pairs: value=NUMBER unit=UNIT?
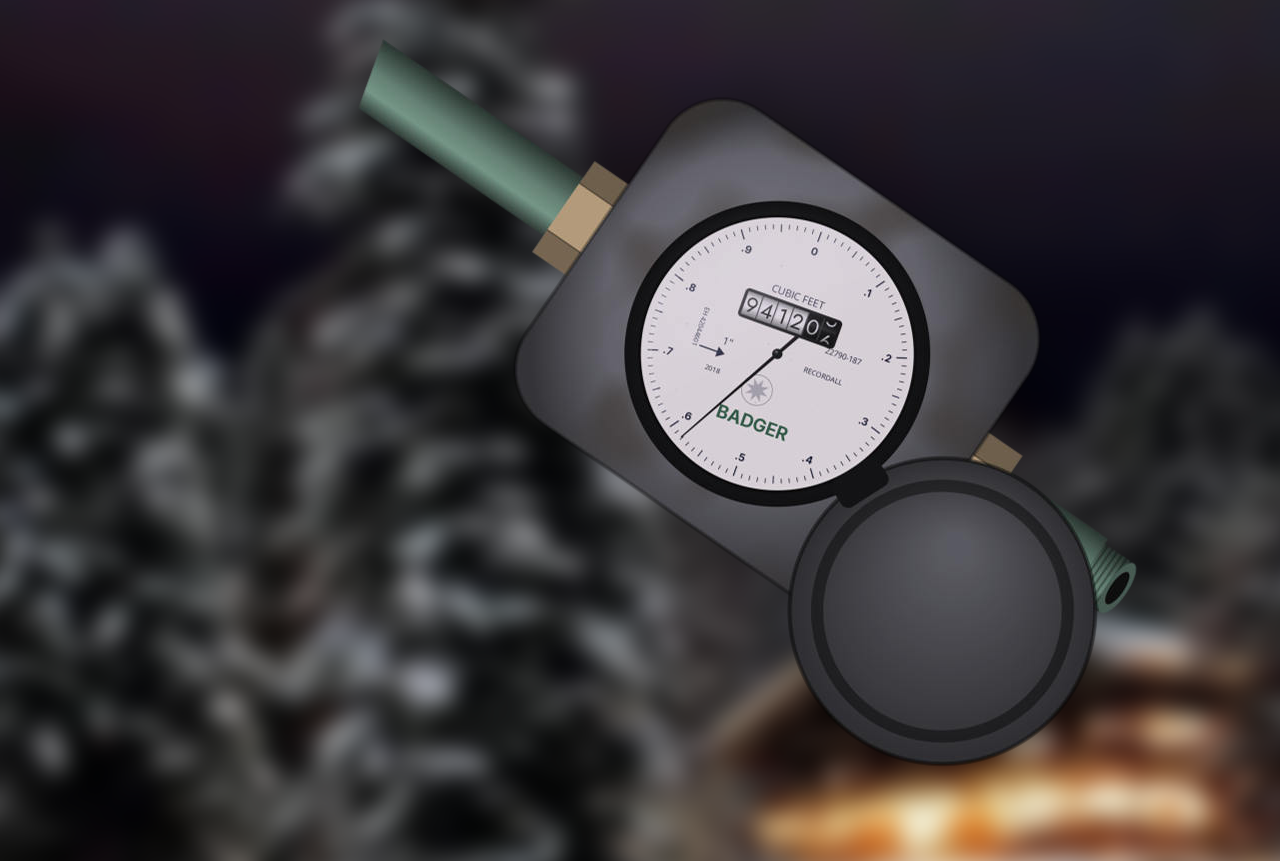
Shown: value=941205.58 unit=ft³
